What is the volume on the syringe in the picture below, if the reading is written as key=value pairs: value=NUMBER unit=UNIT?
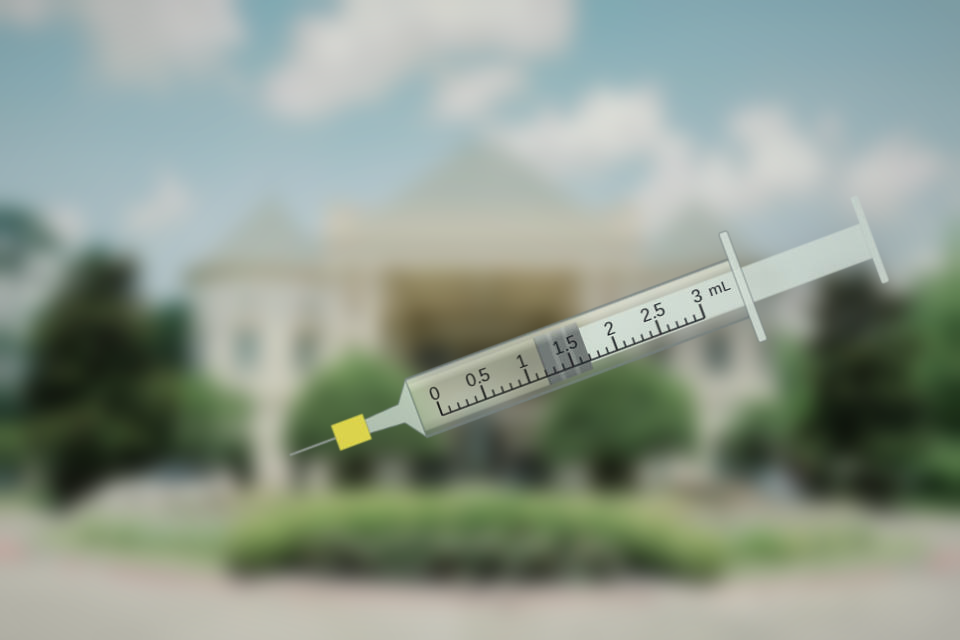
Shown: value=1.2 unit=mL
